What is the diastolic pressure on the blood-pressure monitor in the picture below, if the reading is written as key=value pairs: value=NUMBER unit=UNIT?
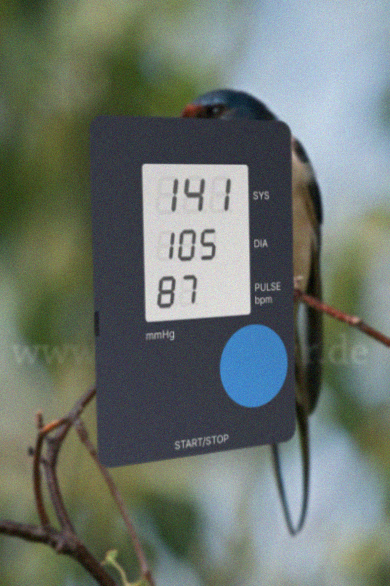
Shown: value=105 unit=mmHg
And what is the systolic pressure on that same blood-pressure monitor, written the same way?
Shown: value=141 unit=mmHg
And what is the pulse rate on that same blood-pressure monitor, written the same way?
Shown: value=87 unit=bpm
